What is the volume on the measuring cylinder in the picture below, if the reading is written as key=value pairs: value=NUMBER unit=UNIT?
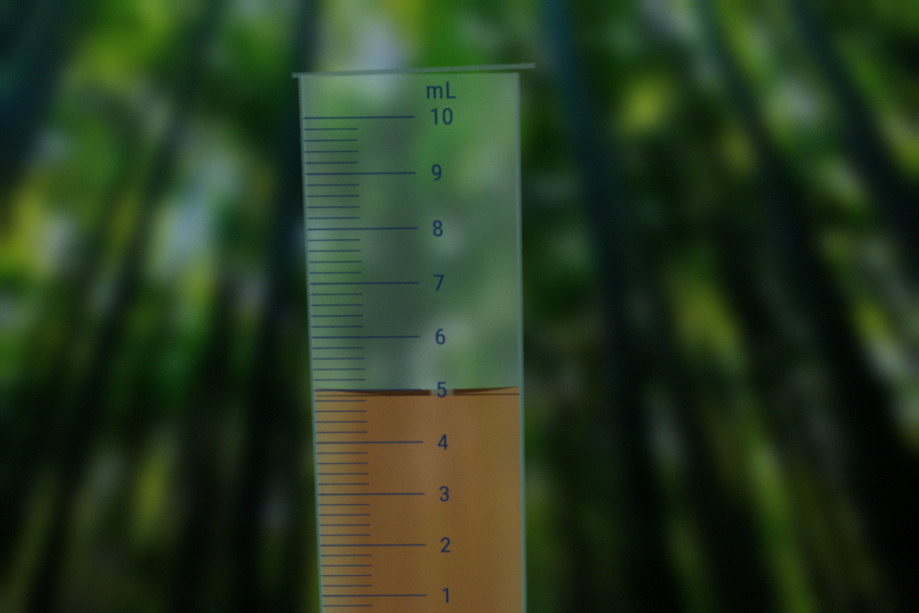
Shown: value=4.9 unit=mL
